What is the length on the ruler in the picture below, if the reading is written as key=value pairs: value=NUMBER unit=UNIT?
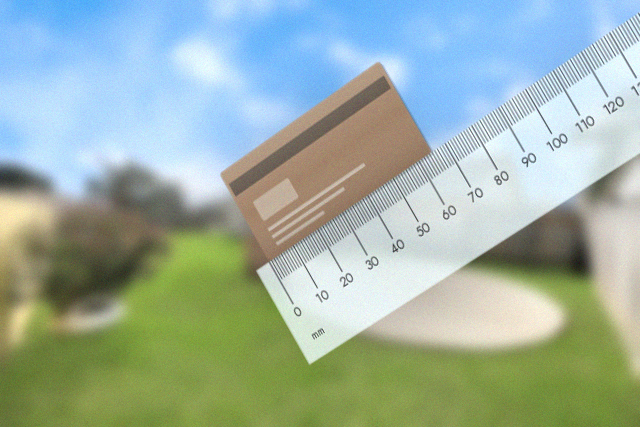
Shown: value=65 unit=mm
